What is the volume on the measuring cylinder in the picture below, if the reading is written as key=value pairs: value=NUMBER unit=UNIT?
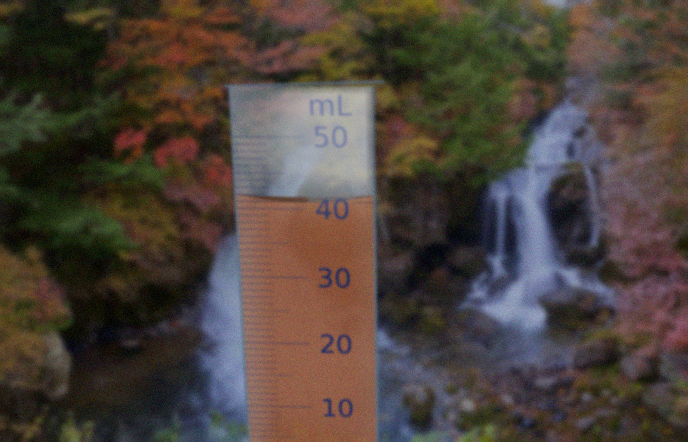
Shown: value=41 unit=mL
